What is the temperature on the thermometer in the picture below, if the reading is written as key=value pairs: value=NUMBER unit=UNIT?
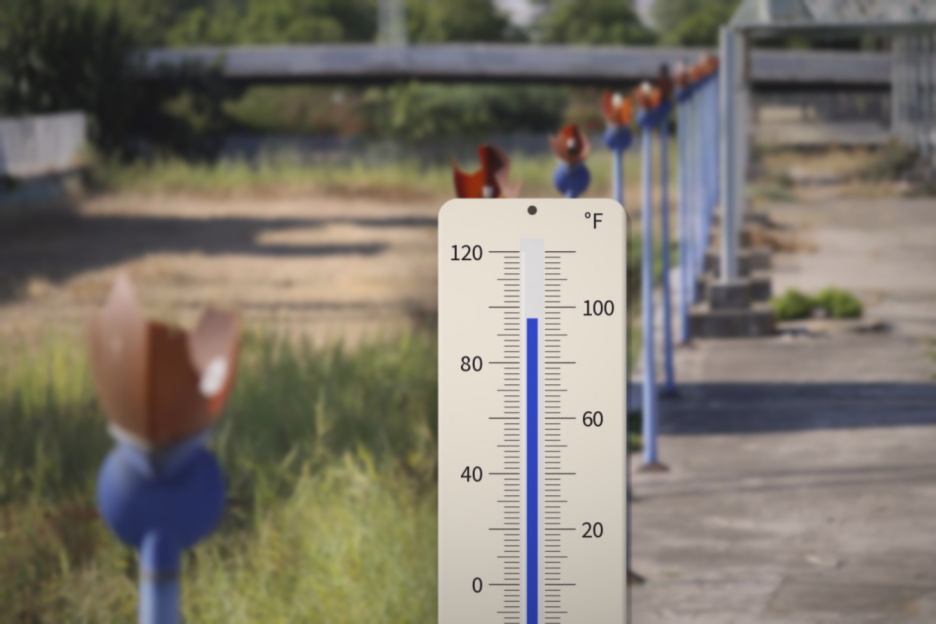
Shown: value=96 unit=°F
